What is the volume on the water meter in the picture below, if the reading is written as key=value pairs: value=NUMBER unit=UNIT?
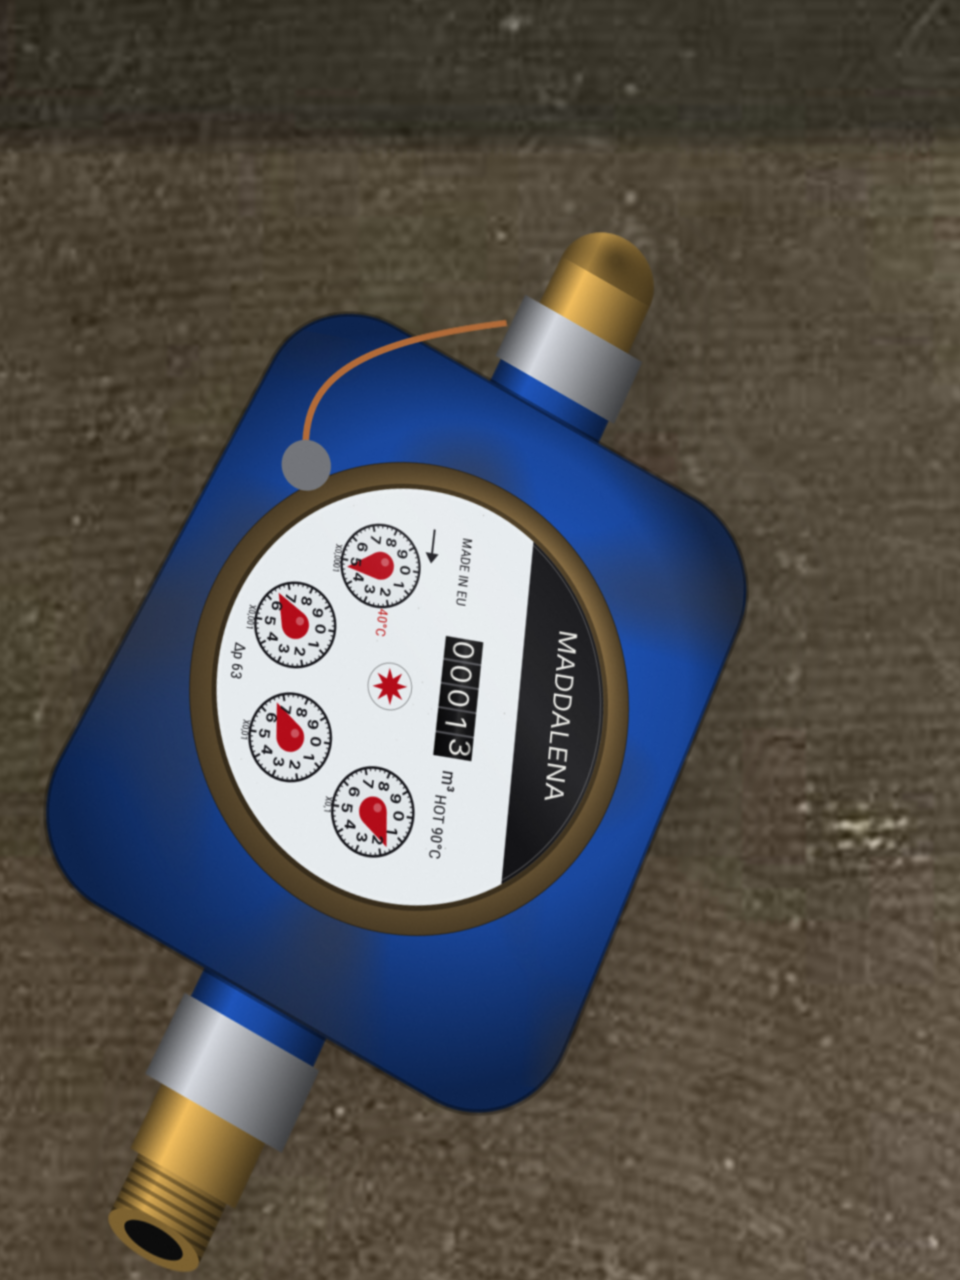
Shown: value=13.1664 unit=m³
